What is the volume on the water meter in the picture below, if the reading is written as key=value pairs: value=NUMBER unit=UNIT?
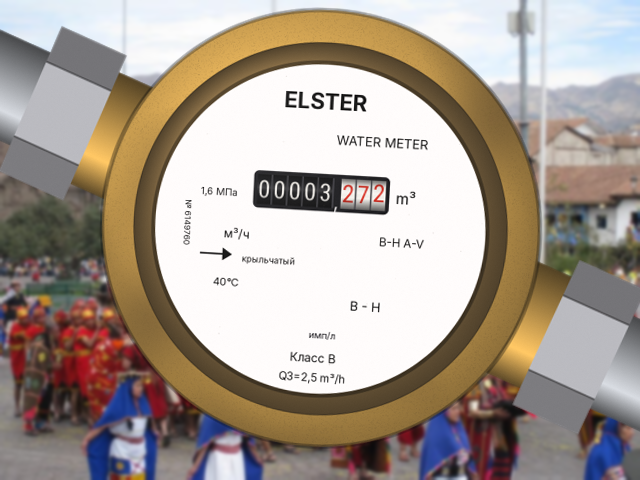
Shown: value=3.272 unit=m³
